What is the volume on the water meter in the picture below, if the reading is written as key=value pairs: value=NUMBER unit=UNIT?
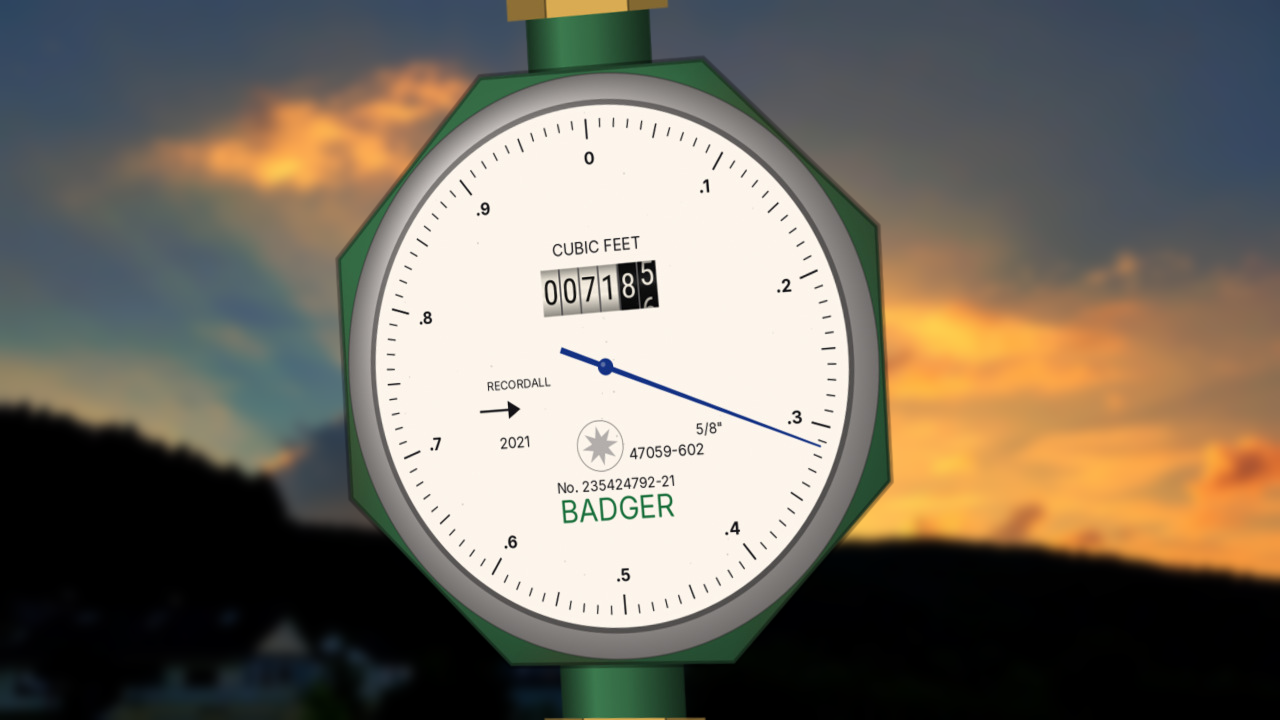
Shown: value=7185.31 unit=ft³
